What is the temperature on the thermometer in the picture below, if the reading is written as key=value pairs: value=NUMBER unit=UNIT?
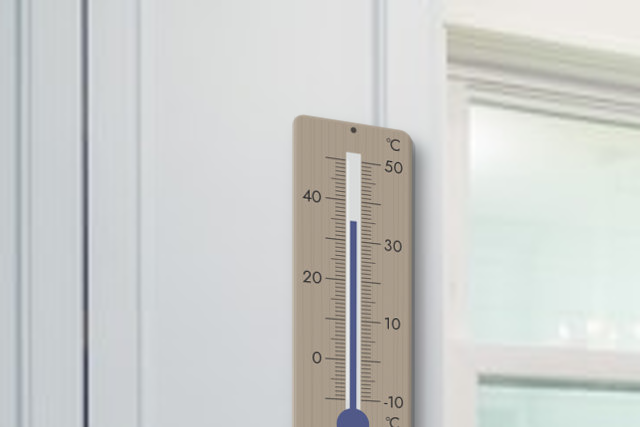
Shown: value=35 unit=°C
